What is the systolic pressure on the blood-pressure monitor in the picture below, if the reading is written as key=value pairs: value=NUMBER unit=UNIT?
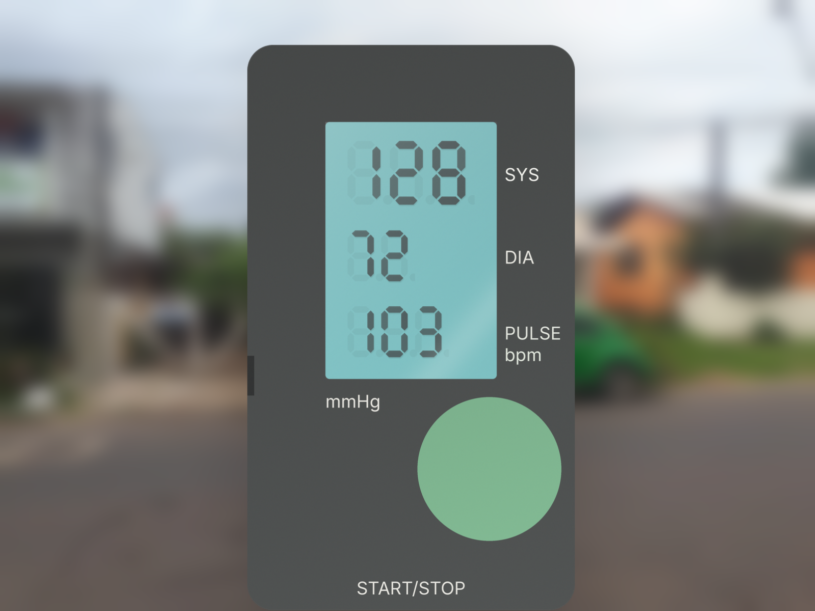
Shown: value=128 unit=mmHg
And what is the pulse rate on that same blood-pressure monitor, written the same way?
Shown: value=103 unit=bpm
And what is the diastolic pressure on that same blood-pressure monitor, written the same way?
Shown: value=72 unit=mmHg
